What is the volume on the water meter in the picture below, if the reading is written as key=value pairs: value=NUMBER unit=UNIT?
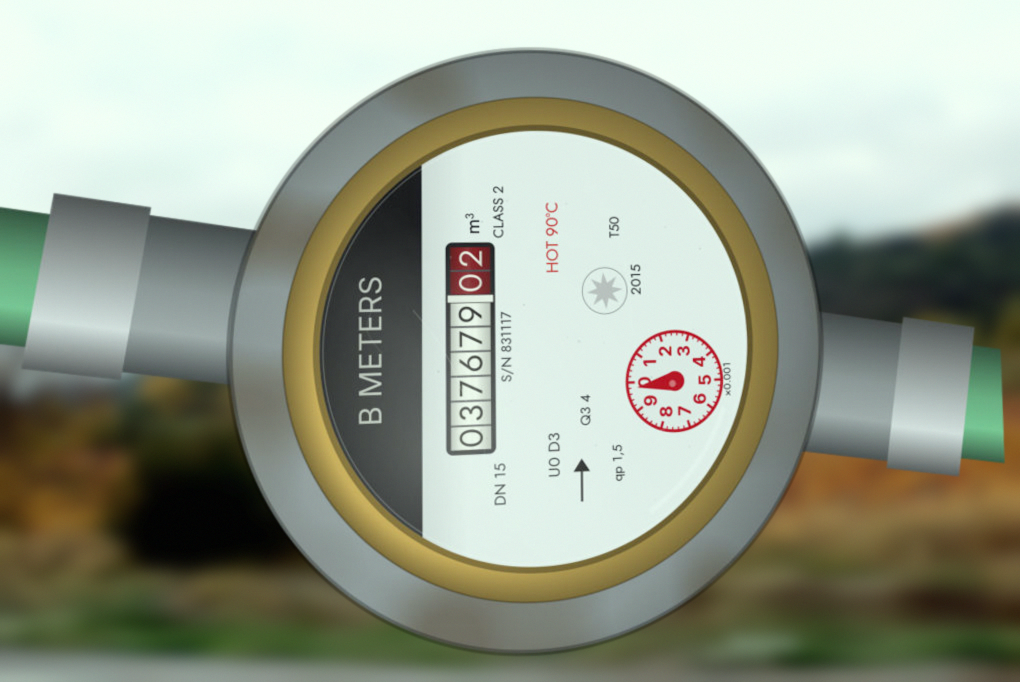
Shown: value=37679.019 unit=m³
